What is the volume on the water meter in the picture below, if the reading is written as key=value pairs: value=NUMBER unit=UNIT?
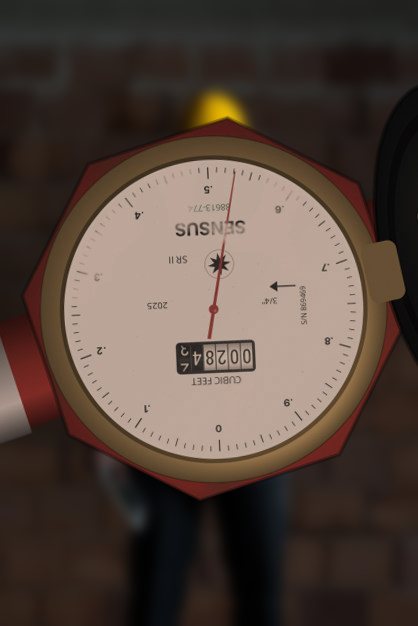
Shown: value=2842.53 unit=ft³
